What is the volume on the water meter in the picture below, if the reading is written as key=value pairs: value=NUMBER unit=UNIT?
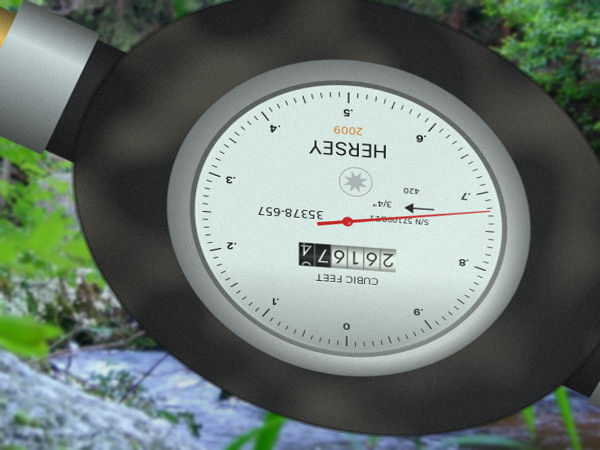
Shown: value=261673.72 unit=ft³
